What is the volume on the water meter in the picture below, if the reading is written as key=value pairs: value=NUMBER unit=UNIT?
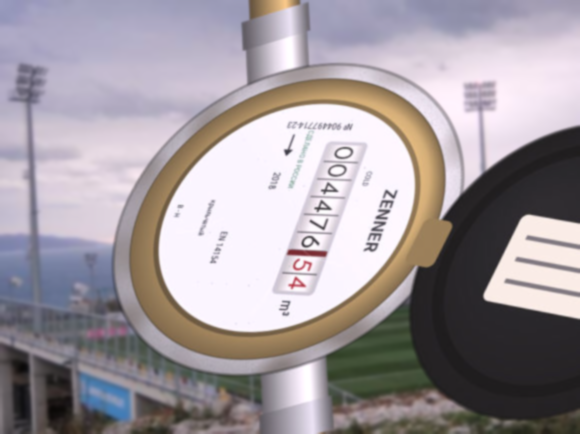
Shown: value=4476.54 unit=m³
